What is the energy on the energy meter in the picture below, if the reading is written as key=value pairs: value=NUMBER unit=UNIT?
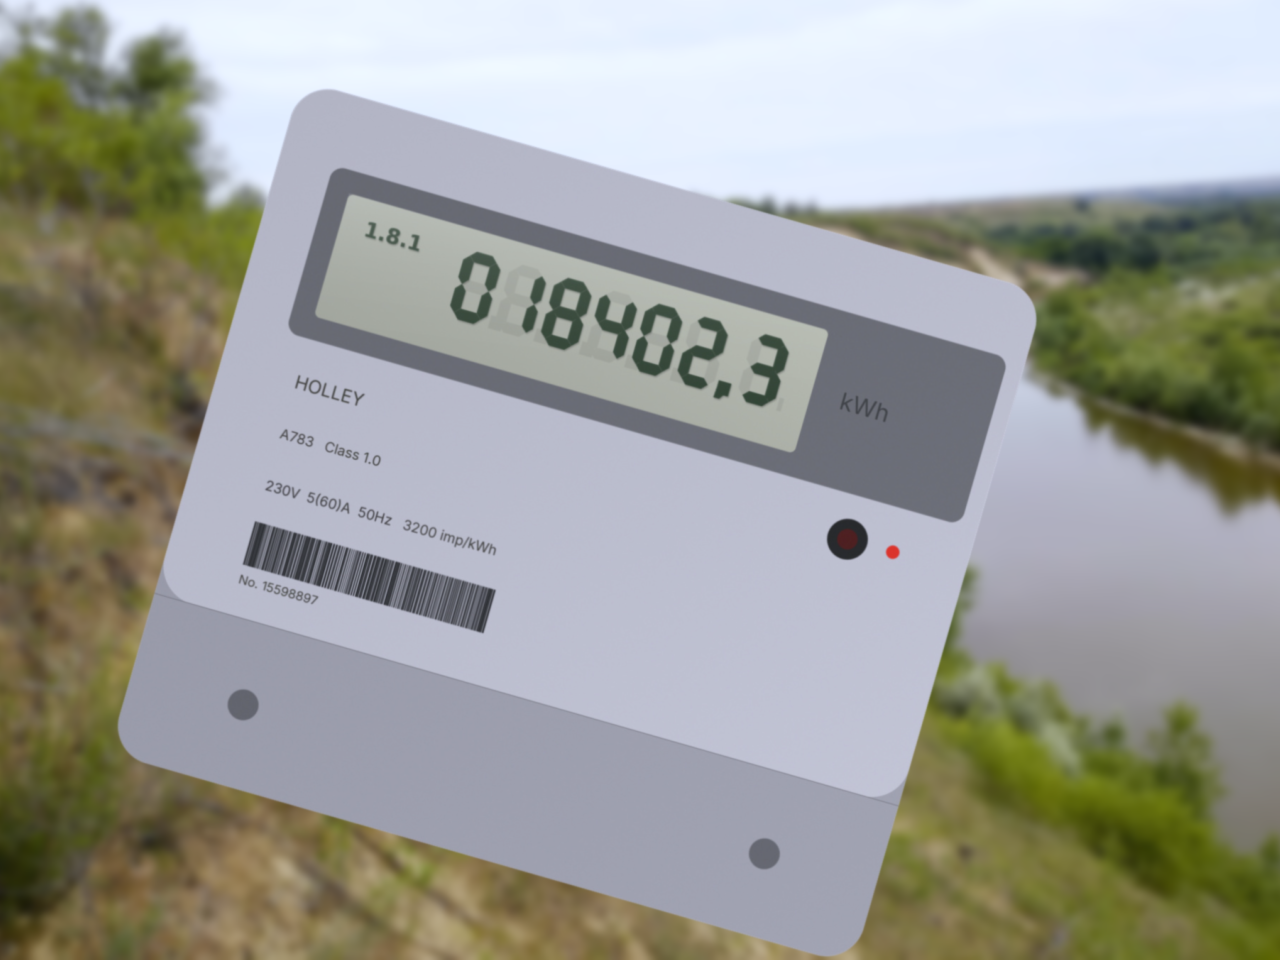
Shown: value=18402.3 unit=kWh
